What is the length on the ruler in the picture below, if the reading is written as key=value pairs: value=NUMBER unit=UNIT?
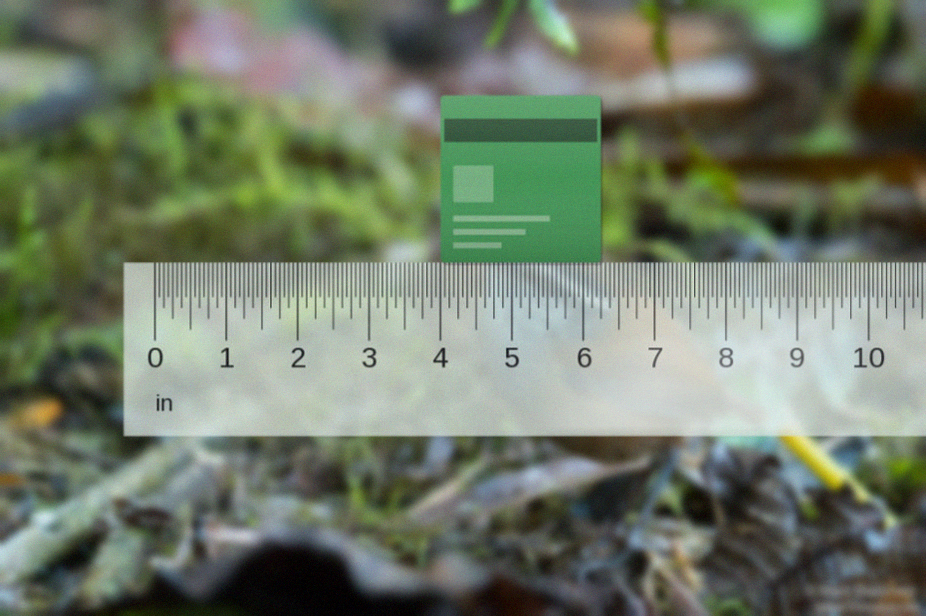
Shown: value=2.25 unit=in
